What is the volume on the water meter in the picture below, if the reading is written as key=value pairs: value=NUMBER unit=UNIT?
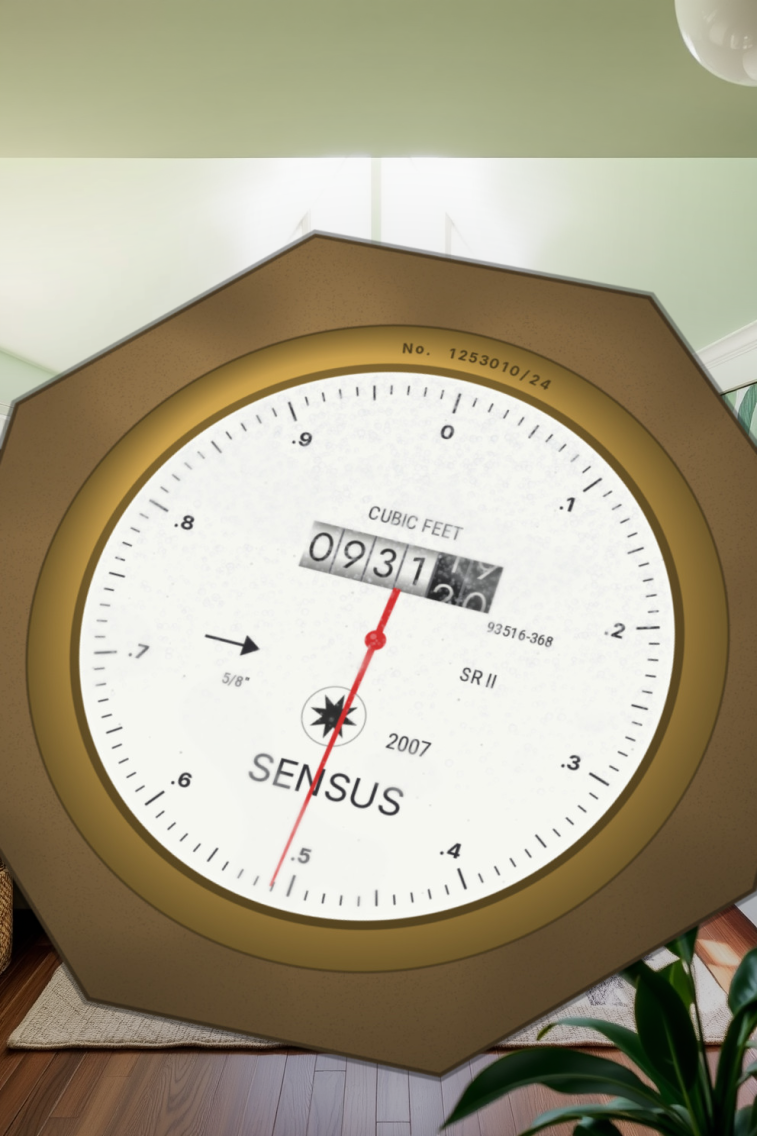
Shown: value=93119.51 unit=ft³
